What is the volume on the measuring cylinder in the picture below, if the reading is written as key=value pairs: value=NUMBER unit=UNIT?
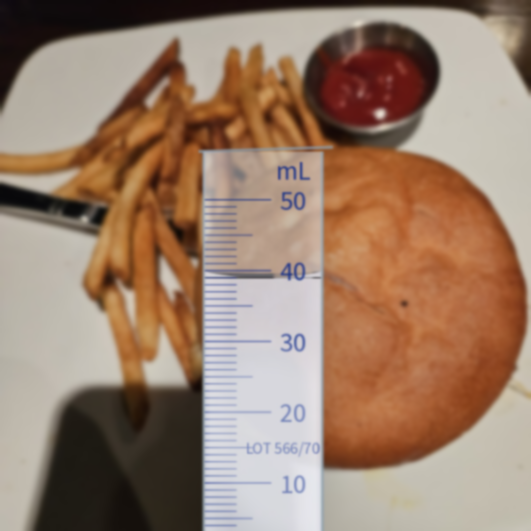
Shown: value=39 unit=mL
